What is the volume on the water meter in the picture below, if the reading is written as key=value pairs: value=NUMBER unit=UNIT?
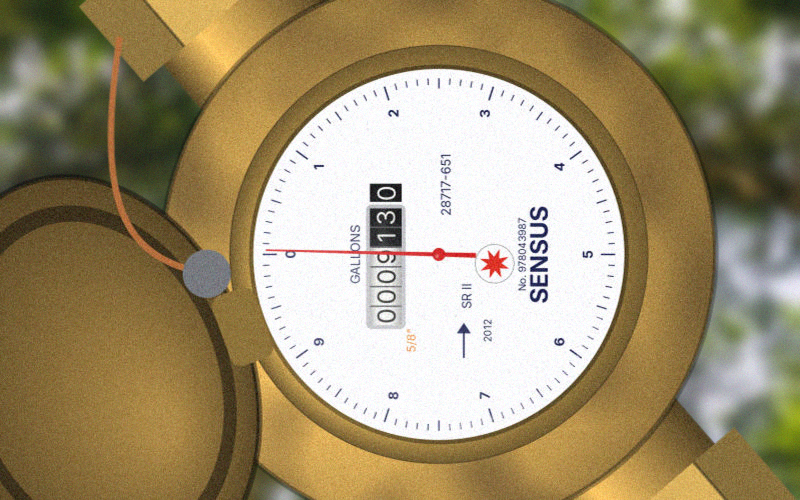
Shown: value=9130.0 unit=gal
